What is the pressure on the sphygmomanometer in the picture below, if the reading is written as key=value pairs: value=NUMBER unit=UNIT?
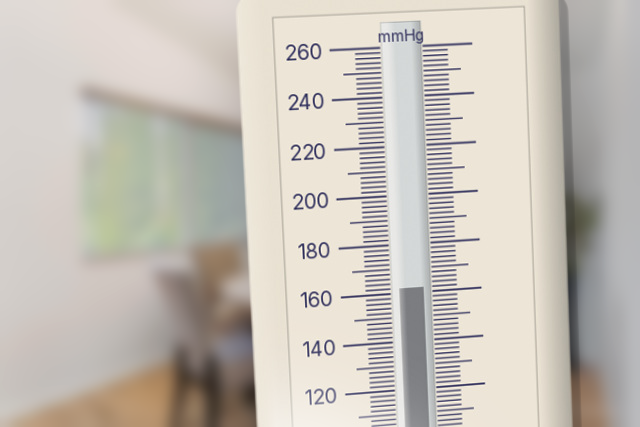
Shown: value=162 unit=mmHg
